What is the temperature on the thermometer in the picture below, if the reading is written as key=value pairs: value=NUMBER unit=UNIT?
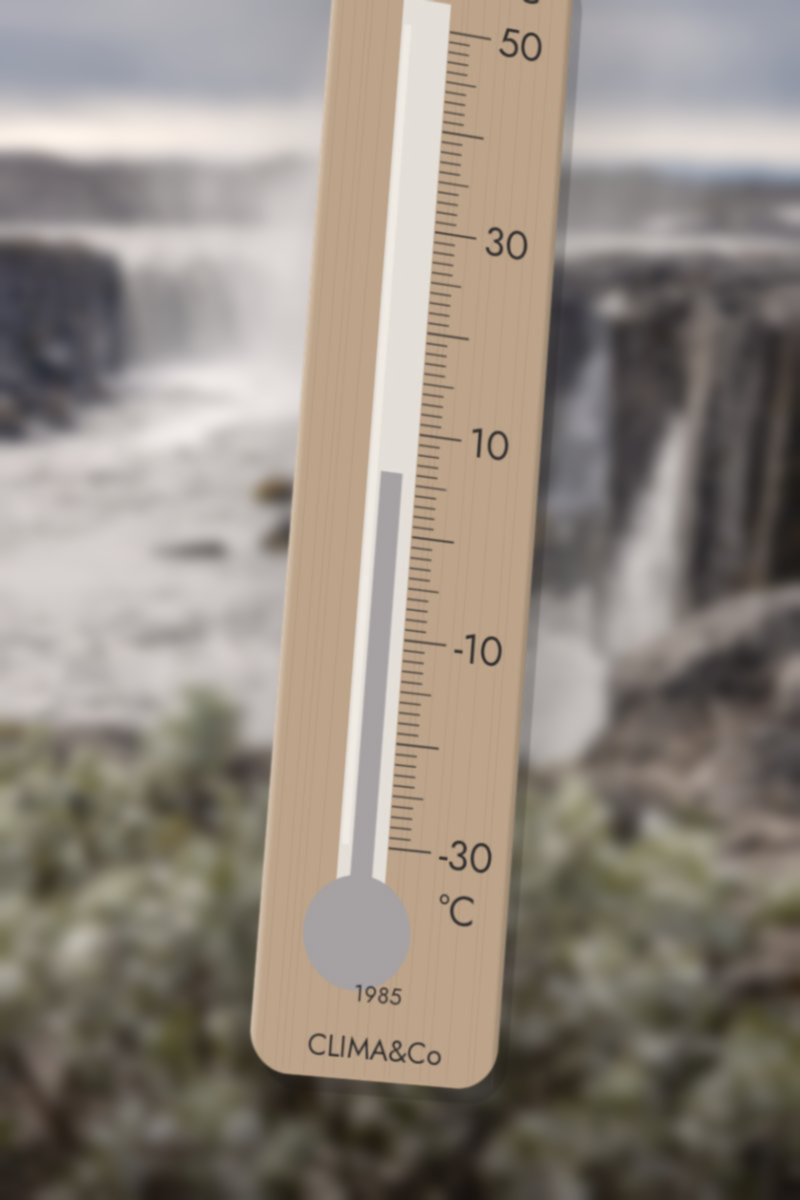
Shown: value=6 unit=°C
